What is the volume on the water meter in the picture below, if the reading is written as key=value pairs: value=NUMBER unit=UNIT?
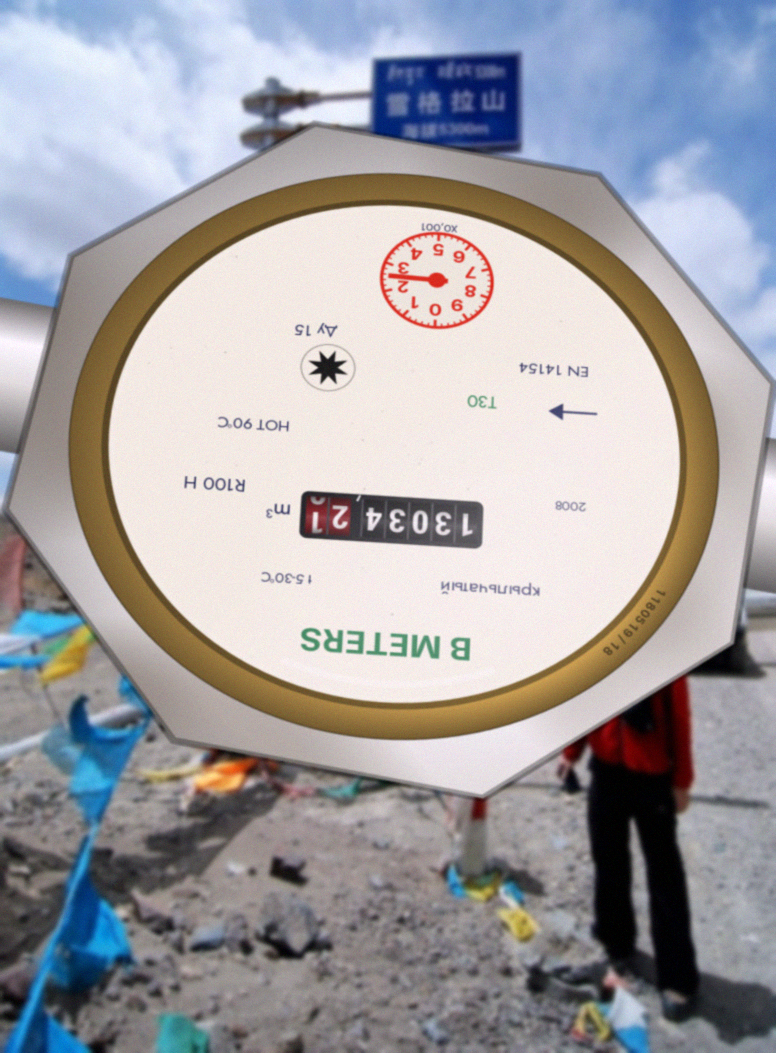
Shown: value=13034.212 unit=m³
